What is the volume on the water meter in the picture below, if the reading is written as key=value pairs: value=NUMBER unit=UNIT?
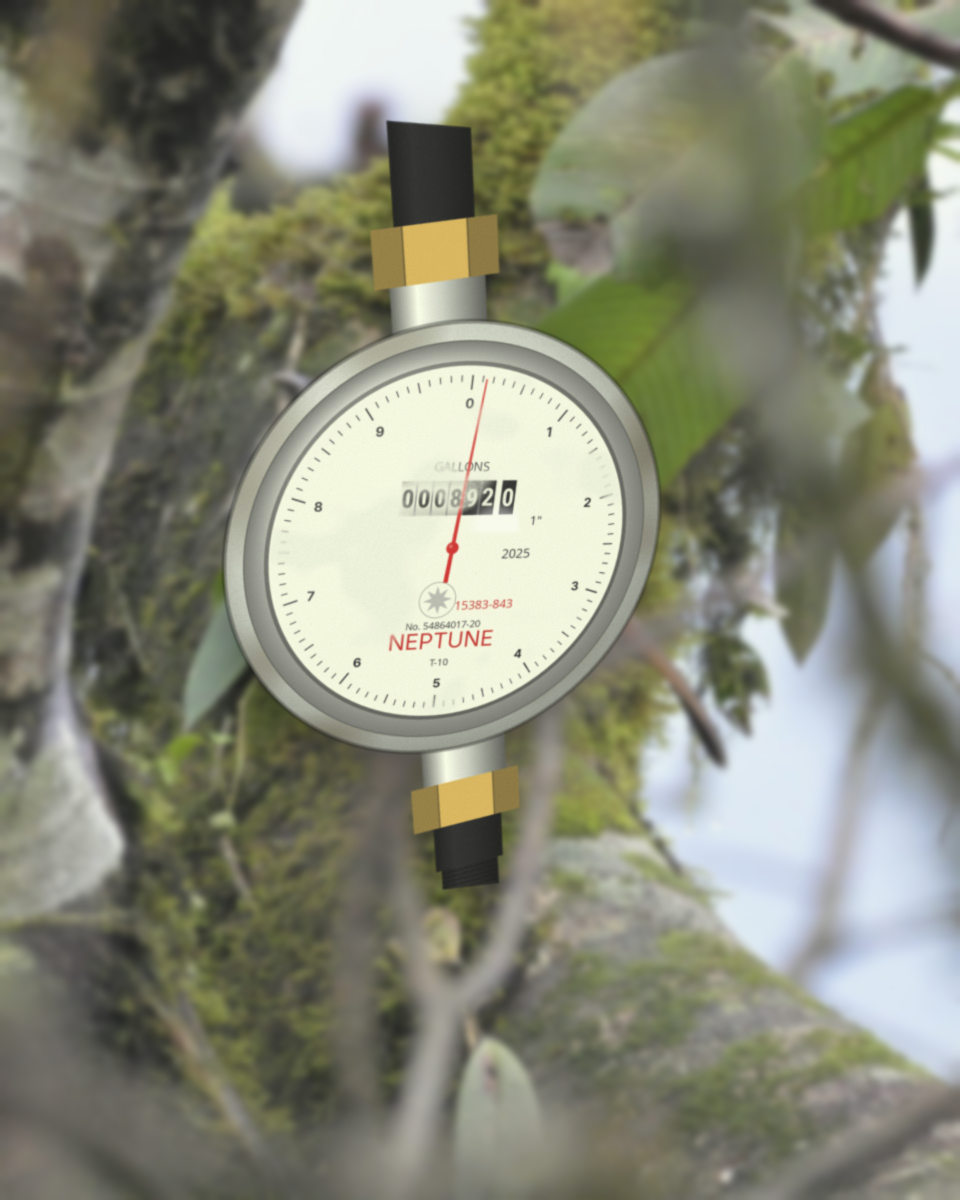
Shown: value=8920.1 unit=gal
